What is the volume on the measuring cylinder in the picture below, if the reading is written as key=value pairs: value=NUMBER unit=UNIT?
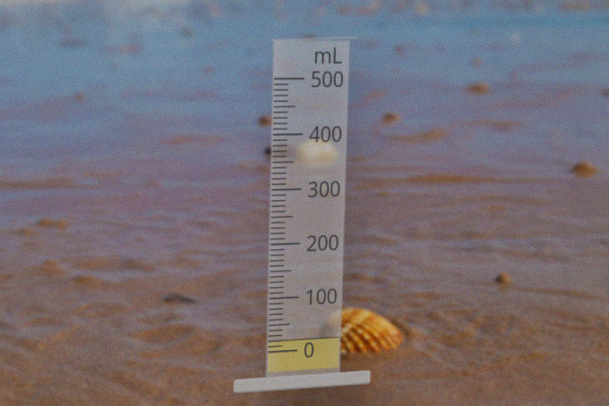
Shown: value=20 unit=mL
